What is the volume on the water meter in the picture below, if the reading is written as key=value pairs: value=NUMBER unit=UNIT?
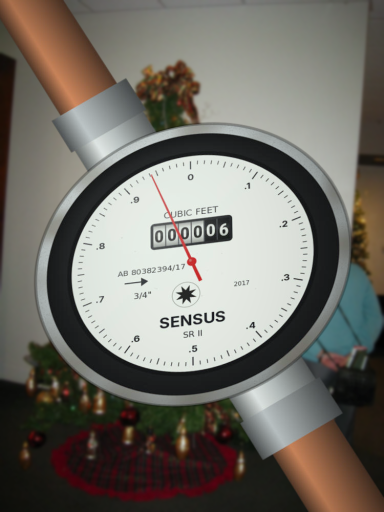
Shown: value=5.94 unit=ft³
